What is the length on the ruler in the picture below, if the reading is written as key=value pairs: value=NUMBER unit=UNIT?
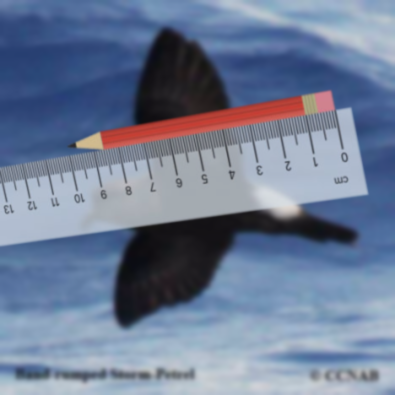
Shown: value=10 unit=cm
